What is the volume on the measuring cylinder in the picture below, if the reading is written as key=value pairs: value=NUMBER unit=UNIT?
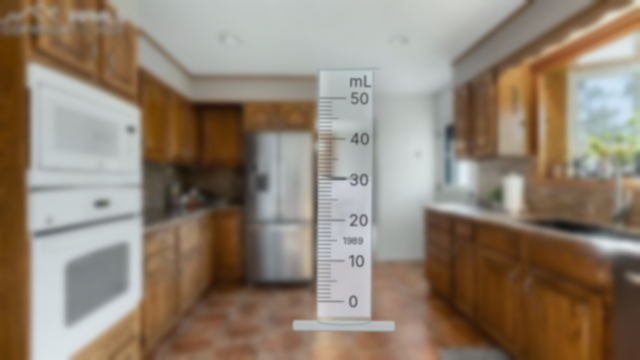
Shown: value=30 unit=mL
